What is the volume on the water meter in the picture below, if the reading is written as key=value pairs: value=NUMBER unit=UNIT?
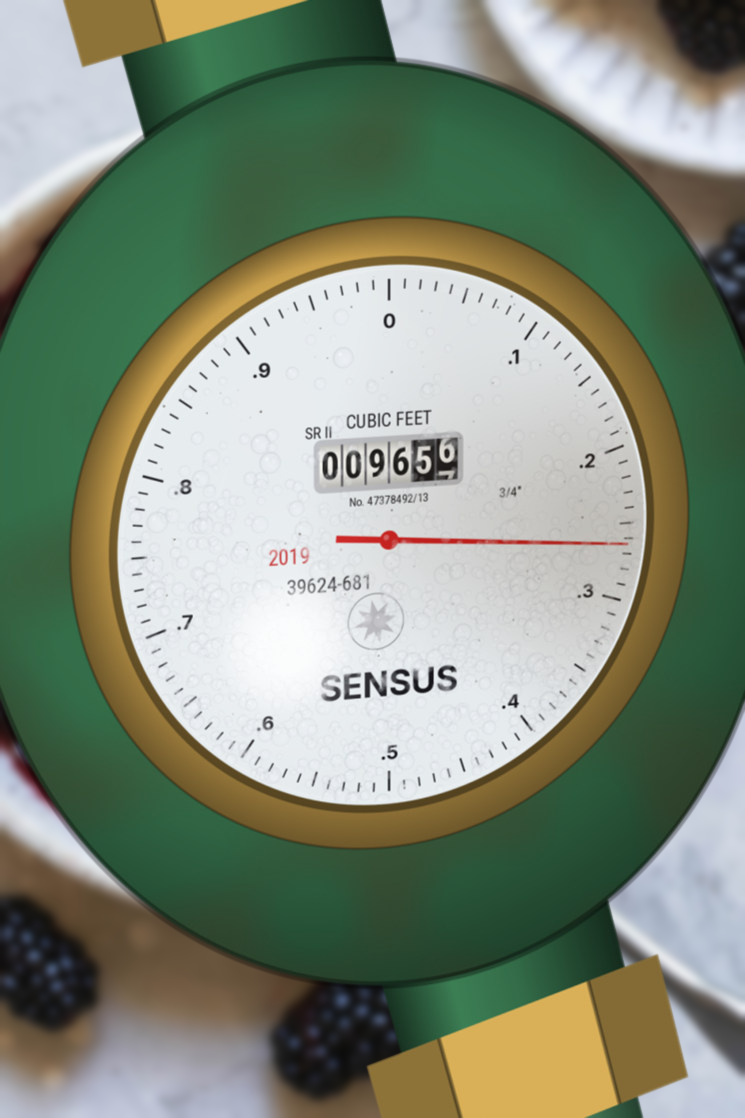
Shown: value=9656.26 unit=ft³
